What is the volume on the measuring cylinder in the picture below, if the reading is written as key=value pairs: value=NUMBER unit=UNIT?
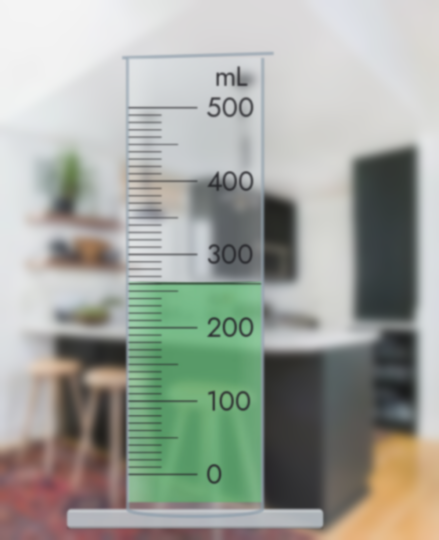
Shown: value=260 unit=mL
